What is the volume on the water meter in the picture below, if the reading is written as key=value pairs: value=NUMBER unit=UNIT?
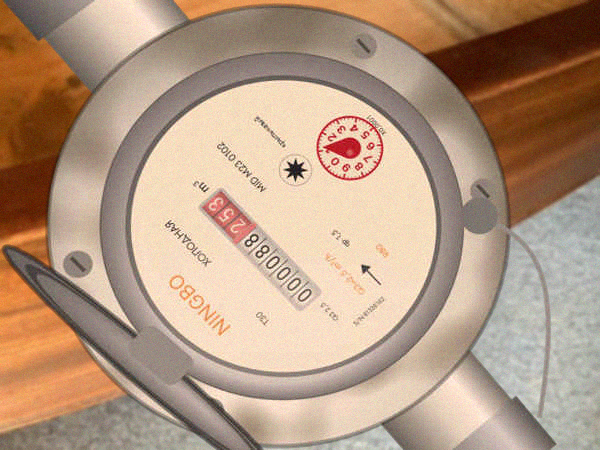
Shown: value=88.2531 unit=m³
